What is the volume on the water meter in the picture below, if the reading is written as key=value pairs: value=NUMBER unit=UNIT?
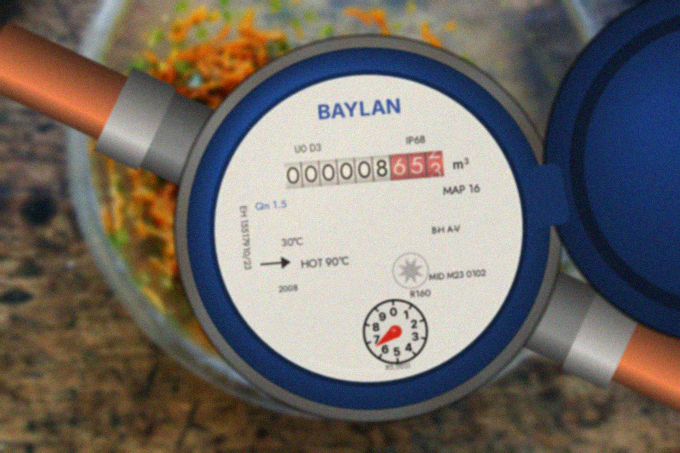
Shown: value=8.6526 unit=m³
